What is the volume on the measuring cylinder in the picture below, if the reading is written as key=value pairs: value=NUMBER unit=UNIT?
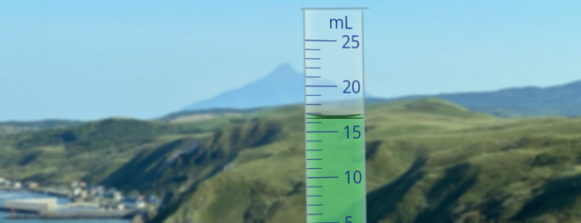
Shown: value=16.5 unit=mL
